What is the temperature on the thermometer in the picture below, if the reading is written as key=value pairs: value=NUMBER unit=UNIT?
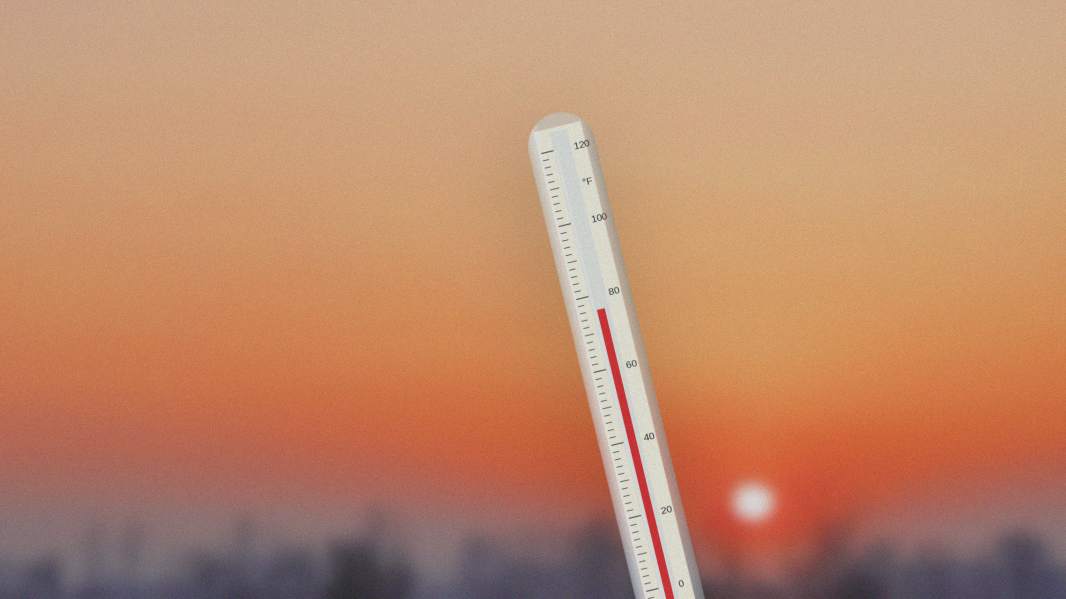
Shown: value=76 unit=°F
